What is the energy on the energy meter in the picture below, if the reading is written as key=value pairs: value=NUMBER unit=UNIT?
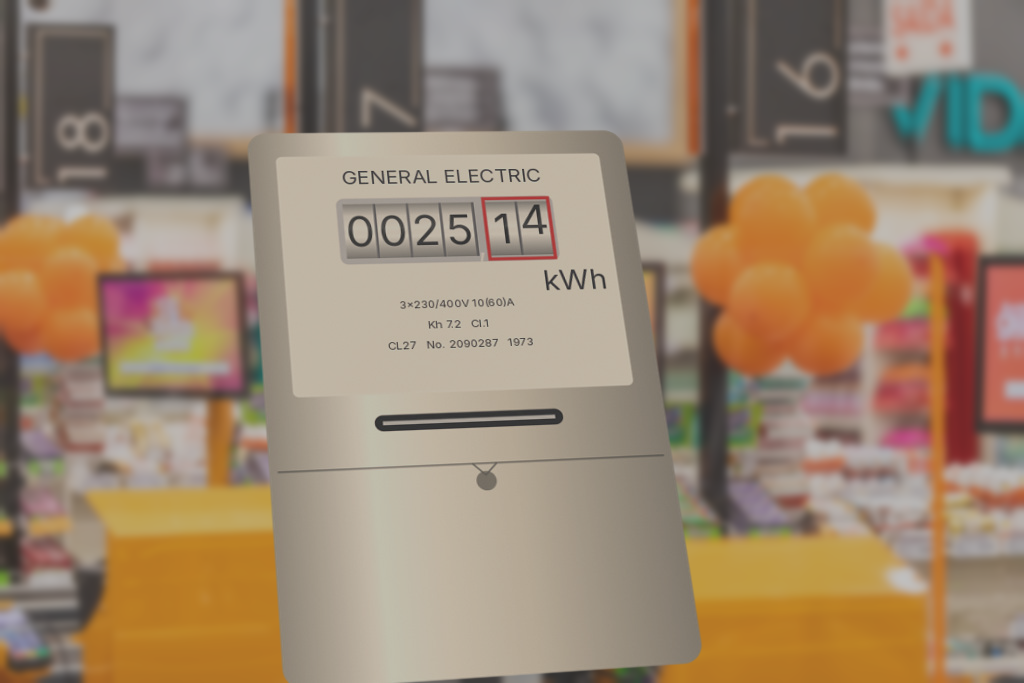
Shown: value=25.14 unit=kWh
